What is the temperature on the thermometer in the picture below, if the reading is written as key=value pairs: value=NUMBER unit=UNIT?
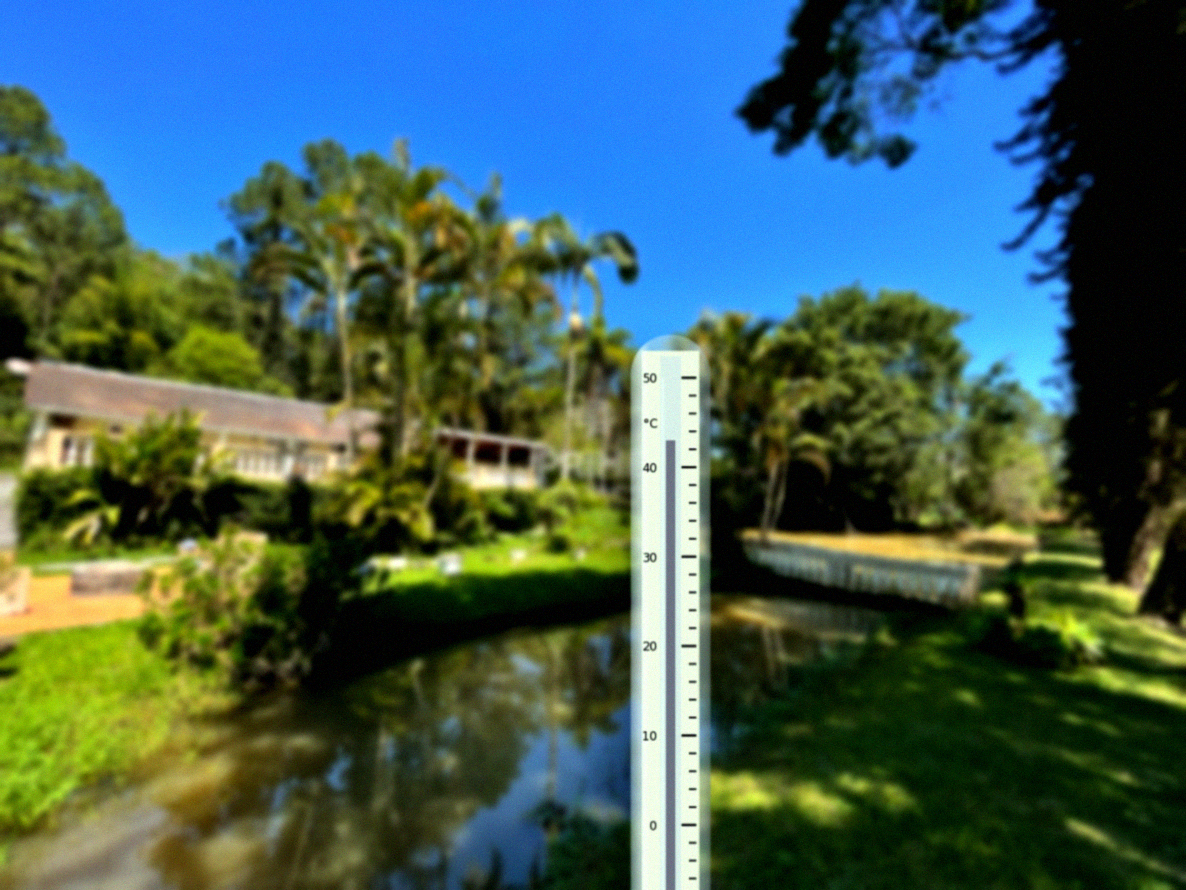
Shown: value=43 unit=°C
